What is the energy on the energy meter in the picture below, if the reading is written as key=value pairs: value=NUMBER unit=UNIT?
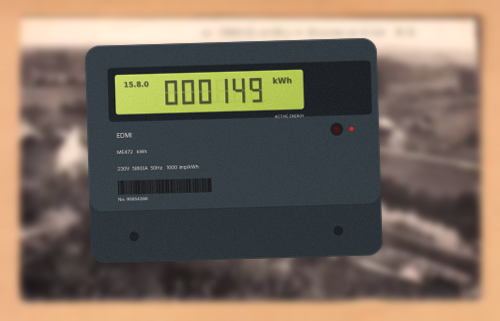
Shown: value=149 unit=kWh
